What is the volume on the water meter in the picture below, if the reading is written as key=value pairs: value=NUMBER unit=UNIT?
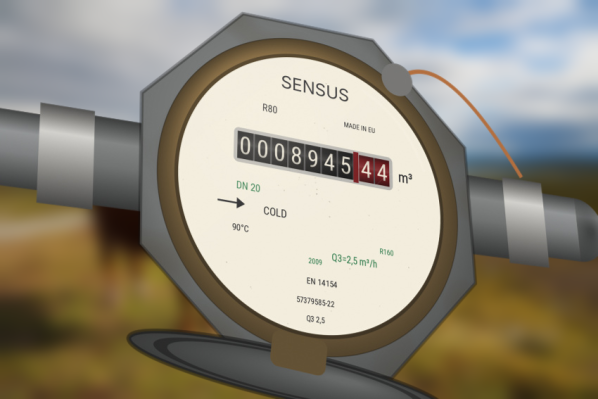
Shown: value=8945.44 unit=m³
